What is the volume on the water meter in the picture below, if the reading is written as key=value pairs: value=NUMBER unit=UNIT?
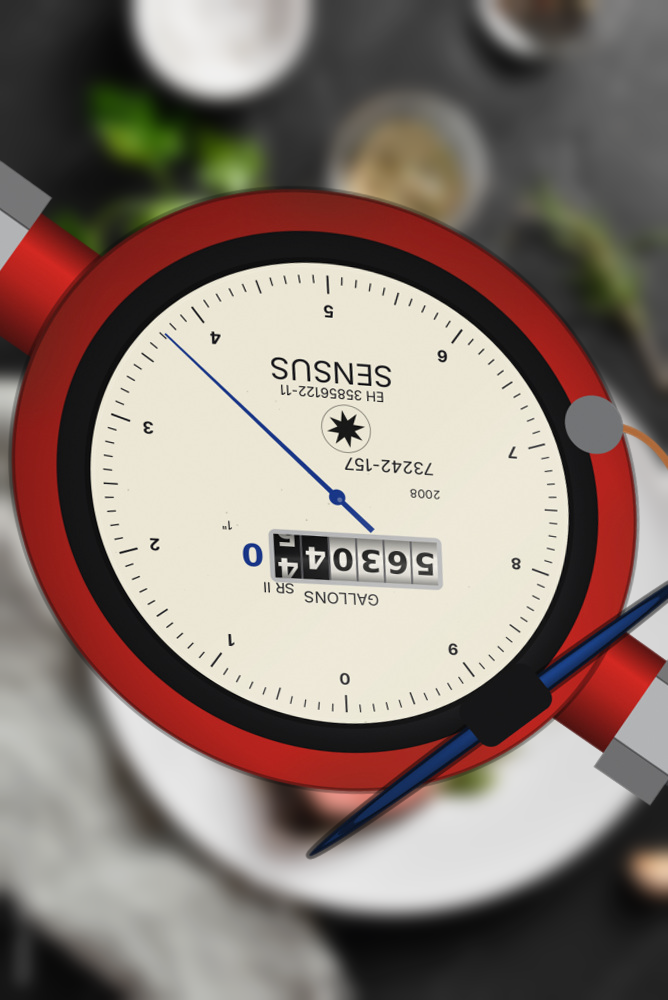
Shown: value=5630443.7 unit=gal
